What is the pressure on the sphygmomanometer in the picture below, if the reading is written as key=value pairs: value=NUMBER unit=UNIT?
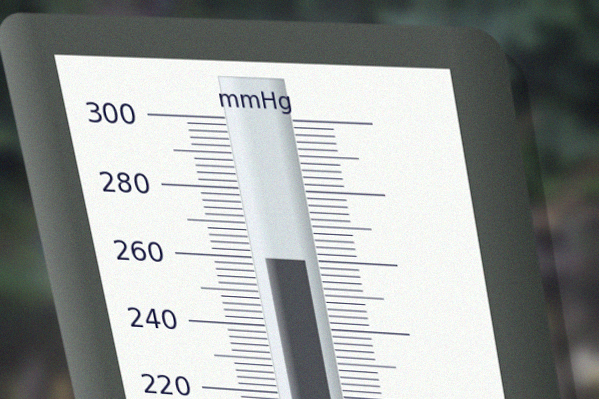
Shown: value=260 unit=mmHg
